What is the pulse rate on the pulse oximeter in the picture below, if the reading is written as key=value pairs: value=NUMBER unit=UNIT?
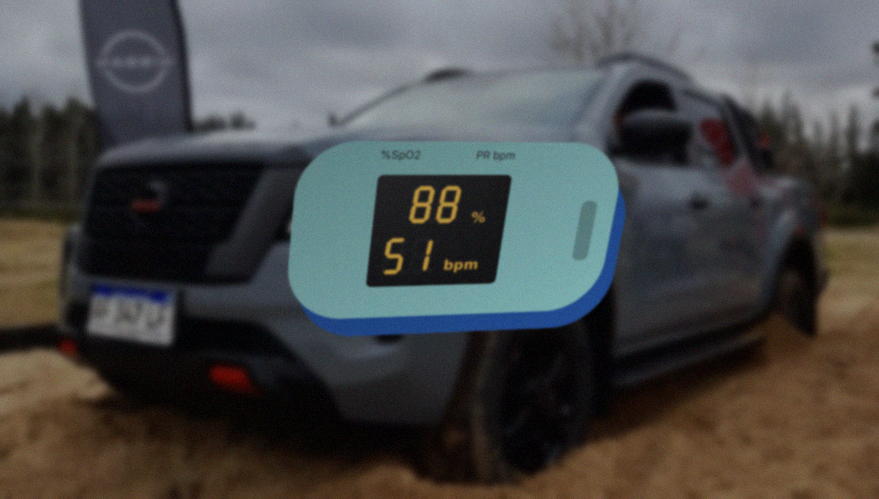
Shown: value=51 unit=bpm
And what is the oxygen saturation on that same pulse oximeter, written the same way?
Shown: value=88 unit=%
